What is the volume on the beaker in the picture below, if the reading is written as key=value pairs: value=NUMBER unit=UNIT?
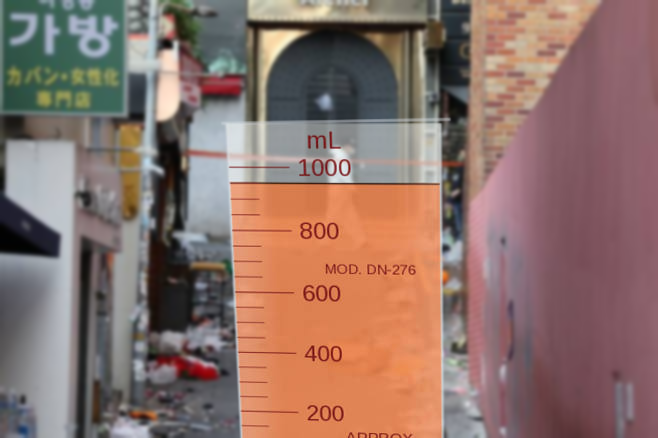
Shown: value=950 unit=mL
